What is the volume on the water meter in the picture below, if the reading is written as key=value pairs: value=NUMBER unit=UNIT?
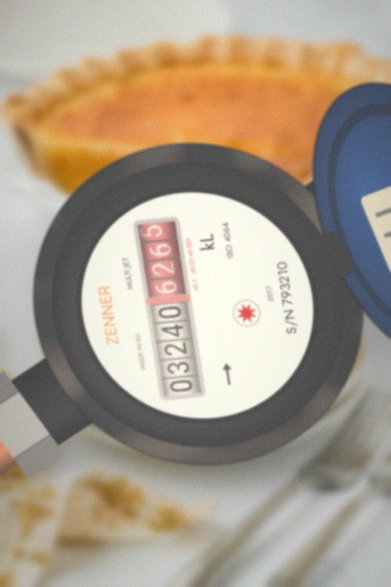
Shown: value=3240.6265 unit=kL
